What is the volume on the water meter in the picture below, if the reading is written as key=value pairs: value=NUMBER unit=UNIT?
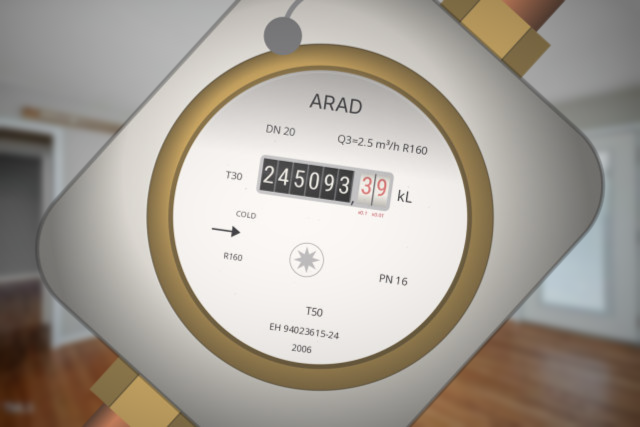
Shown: value=245093.39 unit=kL
